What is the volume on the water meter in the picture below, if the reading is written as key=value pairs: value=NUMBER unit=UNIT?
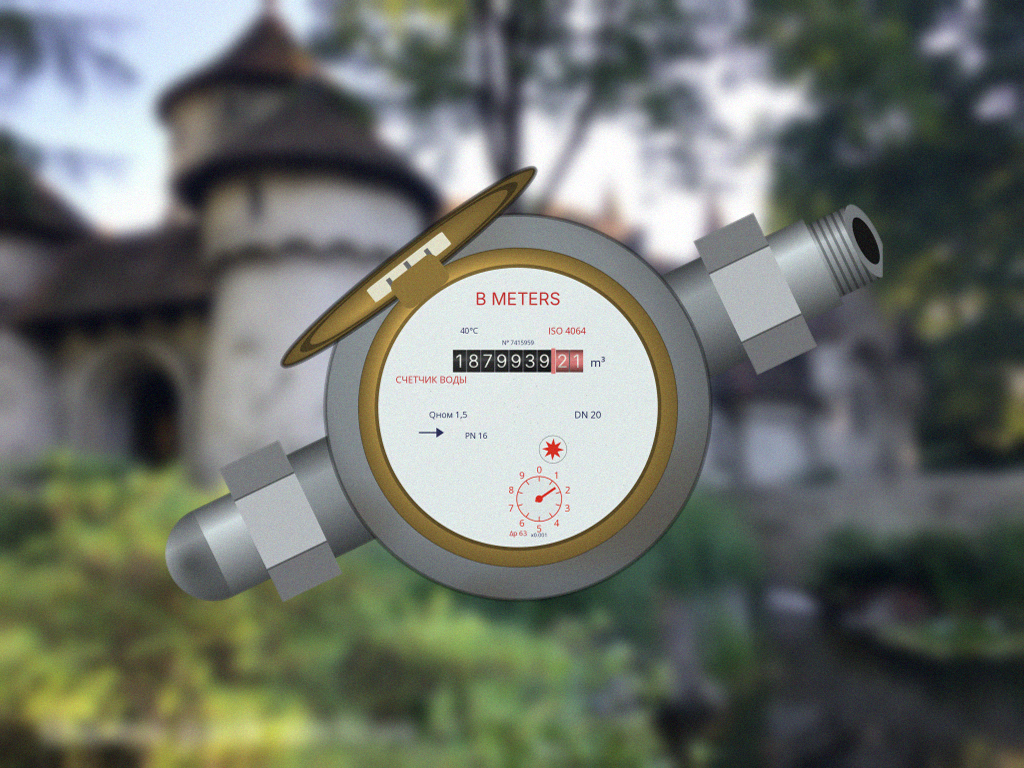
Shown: value=1879939.211 unit=m³
